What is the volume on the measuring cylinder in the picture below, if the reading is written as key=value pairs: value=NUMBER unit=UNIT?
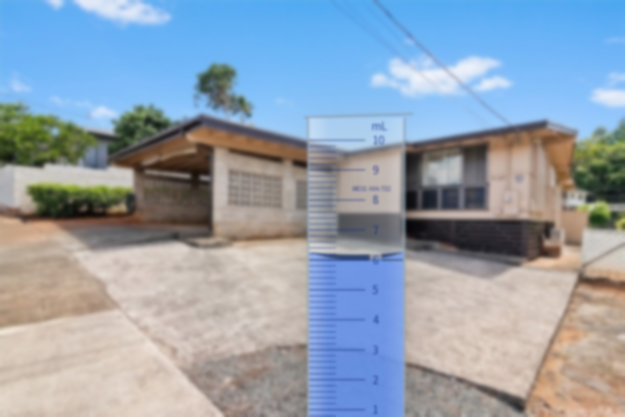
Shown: value=6 unit=mL
